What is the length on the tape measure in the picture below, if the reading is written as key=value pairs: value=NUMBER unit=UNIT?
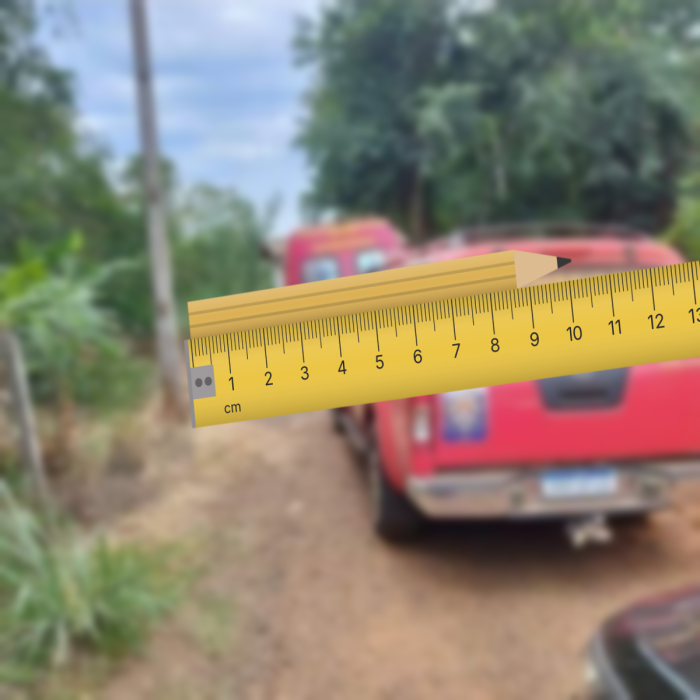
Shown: value=10.1 unit=cm
